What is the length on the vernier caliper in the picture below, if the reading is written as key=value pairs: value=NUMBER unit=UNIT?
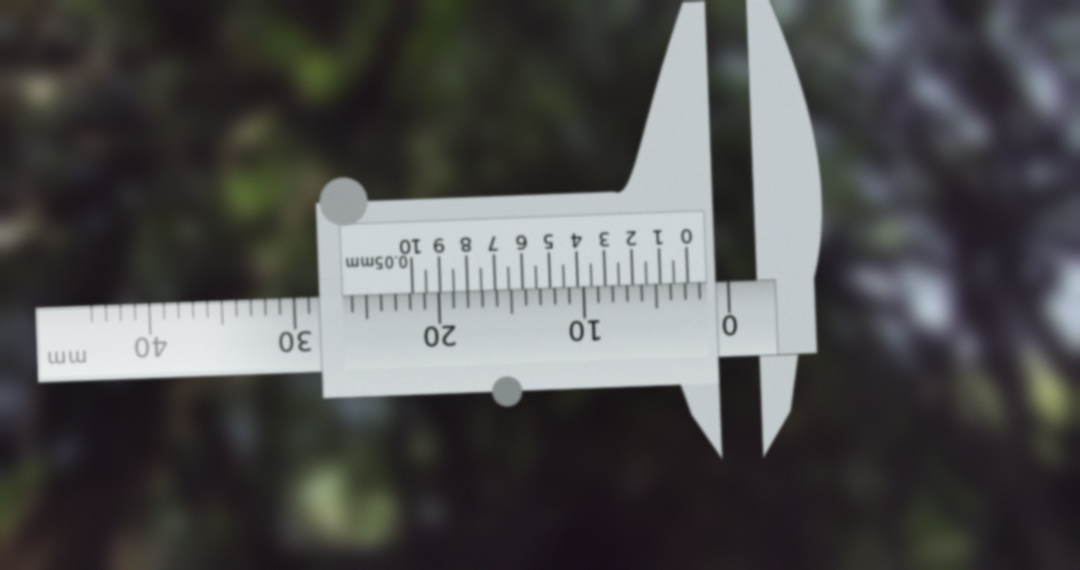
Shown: value=2.8 unit=mm
